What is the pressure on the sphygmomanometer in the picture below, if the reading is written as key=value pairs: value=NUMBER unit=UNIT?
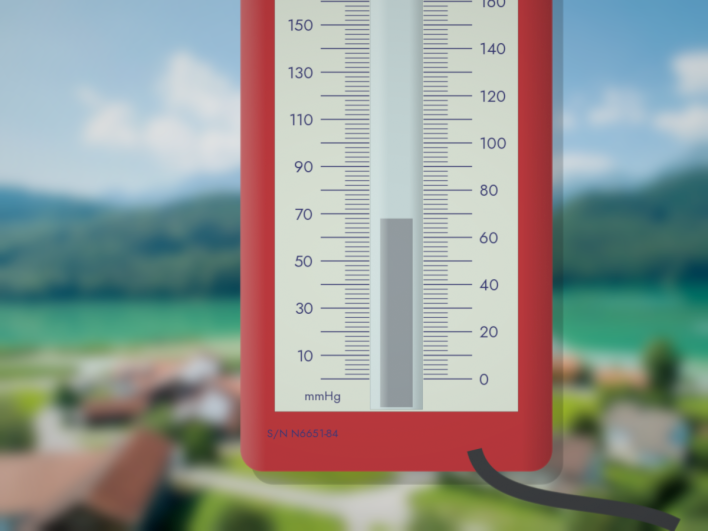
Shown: value=68 unit=mmHg
